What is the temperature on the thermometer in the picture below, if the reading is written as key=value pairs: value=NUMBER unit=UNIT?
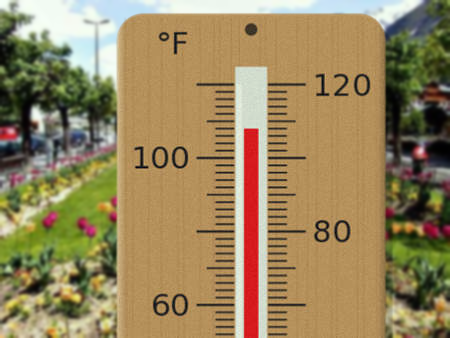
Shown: value=108 unit=°F
